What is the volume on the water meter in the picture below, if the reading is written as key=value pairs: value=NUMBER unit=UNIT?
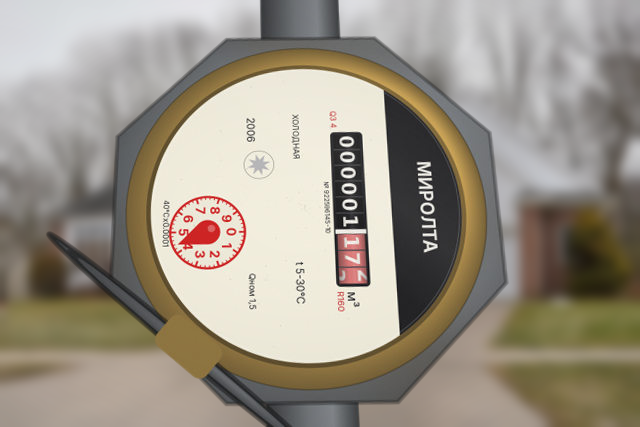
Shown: value=1.1724 unit=m³
